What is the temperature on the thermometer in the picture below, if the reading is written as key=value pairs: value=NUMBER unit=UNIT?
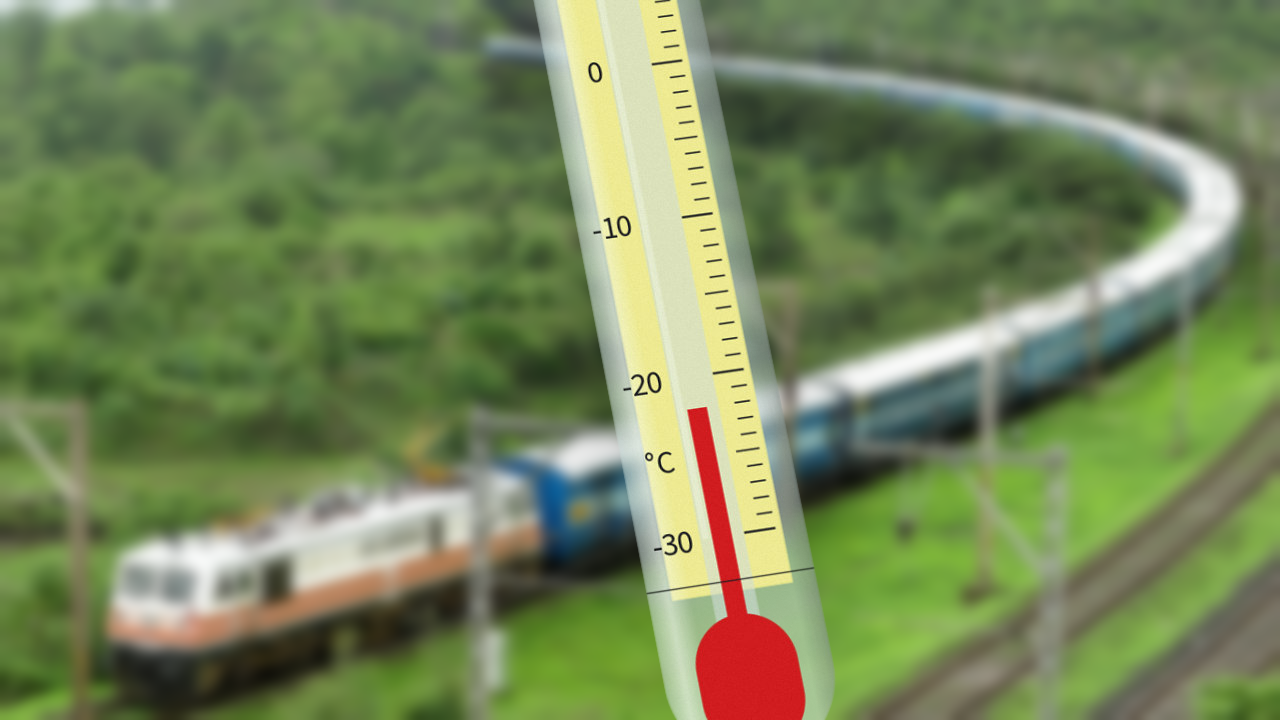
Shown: value=-22 unit=°C
